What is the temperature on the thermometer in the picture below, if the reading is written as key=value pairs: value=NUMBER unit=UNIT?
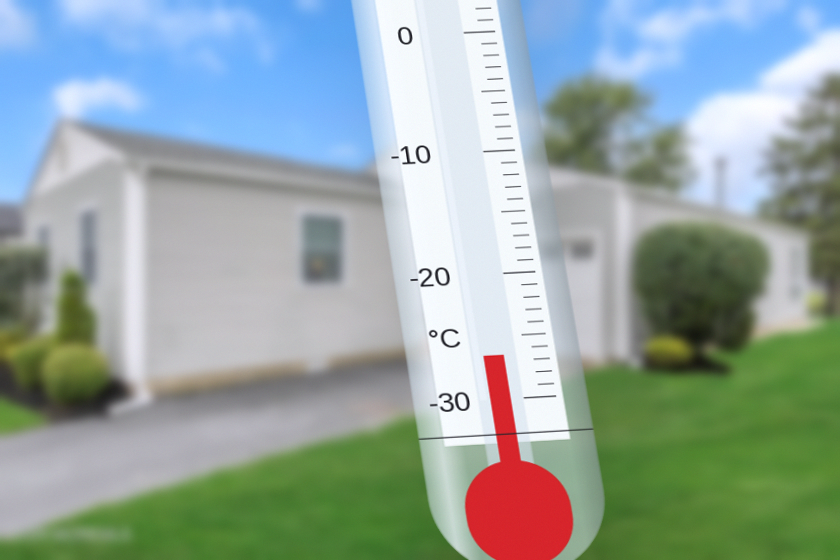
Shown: value=-26.5 unit=°C
